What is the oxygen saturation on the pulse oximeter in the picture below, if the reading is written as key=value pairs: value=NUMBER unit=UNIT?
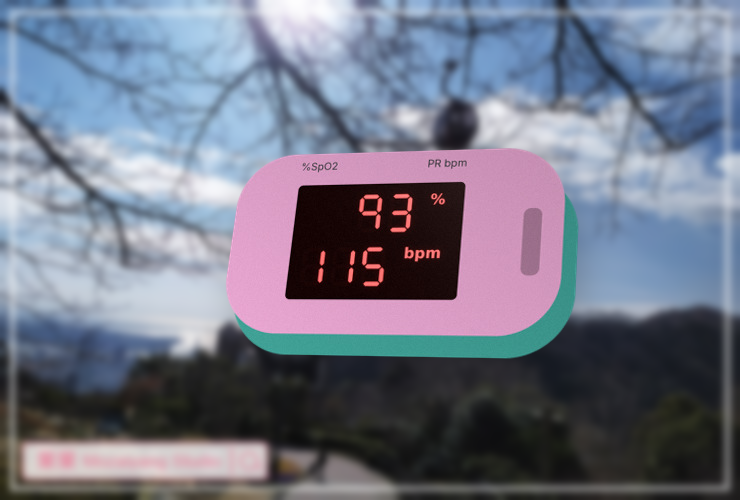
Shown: value=93 unit=%
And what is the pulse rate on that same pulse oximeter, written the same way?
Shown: value=115 unit=bpm
